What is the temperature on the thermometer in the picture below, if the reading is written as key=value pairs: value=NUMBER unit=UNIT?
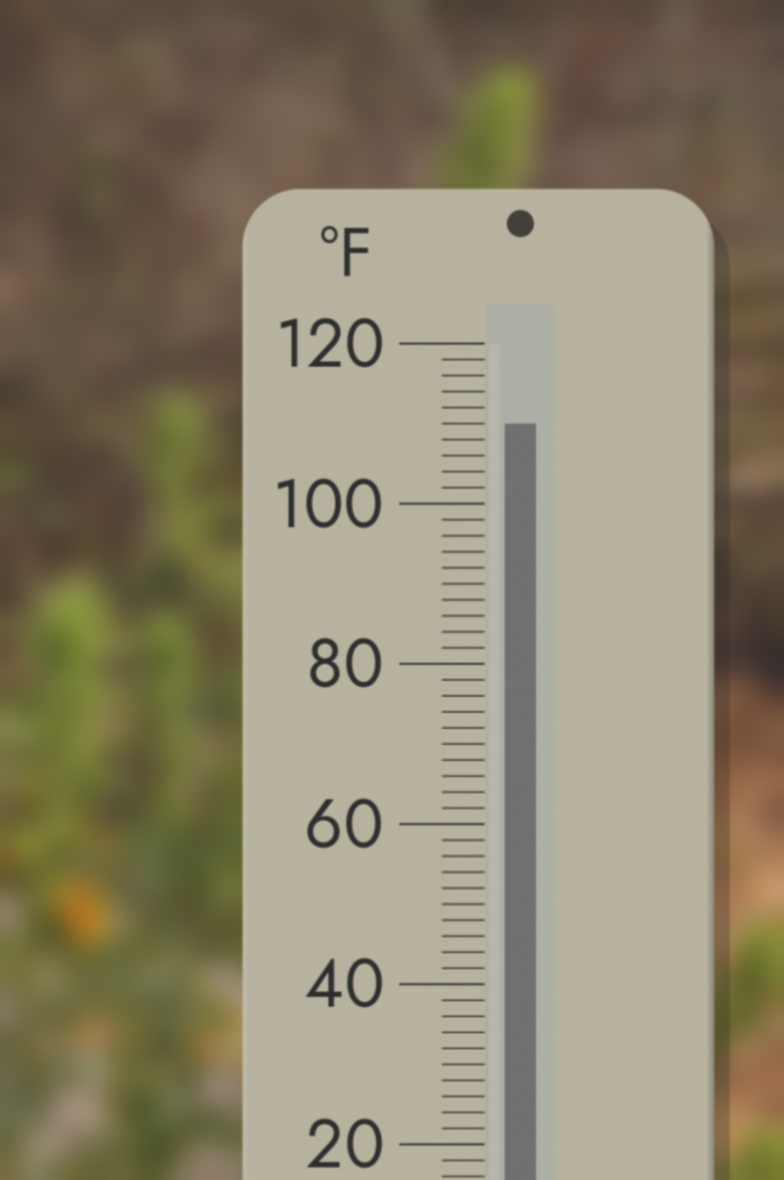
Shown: value=110 unit=°F
